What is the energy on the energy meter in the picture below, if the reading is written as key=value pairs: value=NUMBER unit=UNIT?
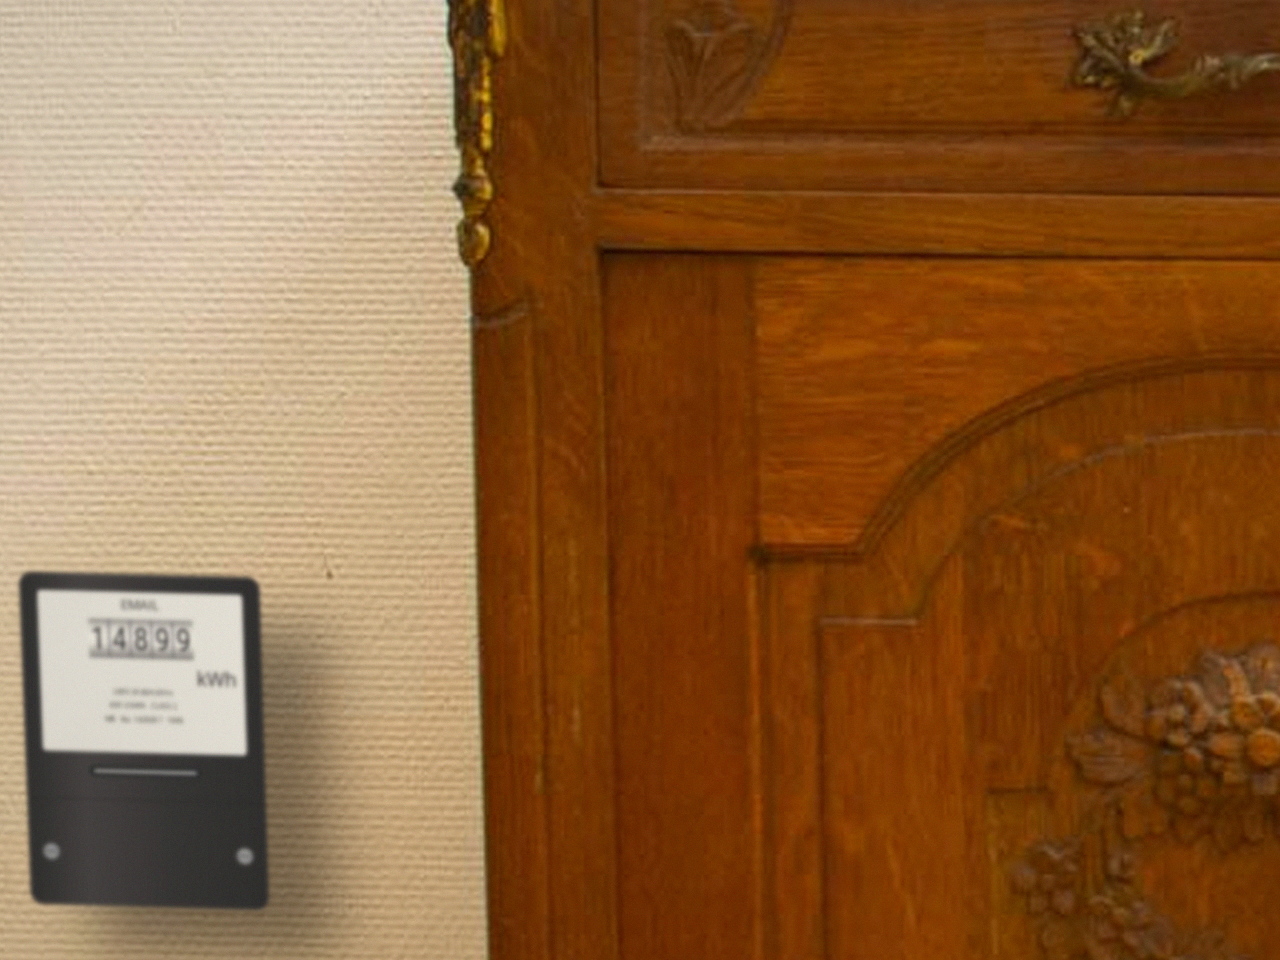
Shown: value=14899 unit=kWh
